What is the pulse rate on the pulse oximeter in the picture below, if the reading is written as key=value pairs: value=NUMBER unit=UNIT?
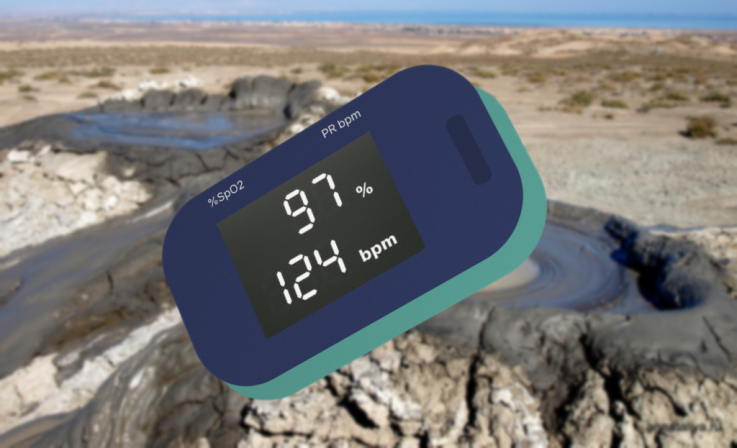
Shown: value=124 unit=bpm
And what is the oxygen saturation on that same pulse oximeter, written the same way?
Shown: value=97 unit=%
